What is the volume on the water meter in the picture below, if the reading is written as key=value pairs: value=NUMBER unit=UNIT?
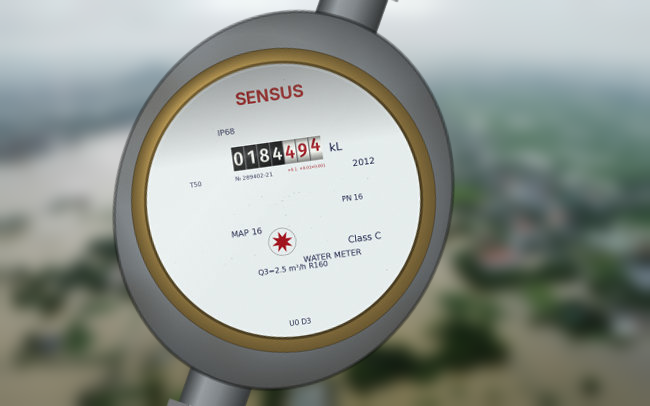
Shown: value=184.494 unit=kL
